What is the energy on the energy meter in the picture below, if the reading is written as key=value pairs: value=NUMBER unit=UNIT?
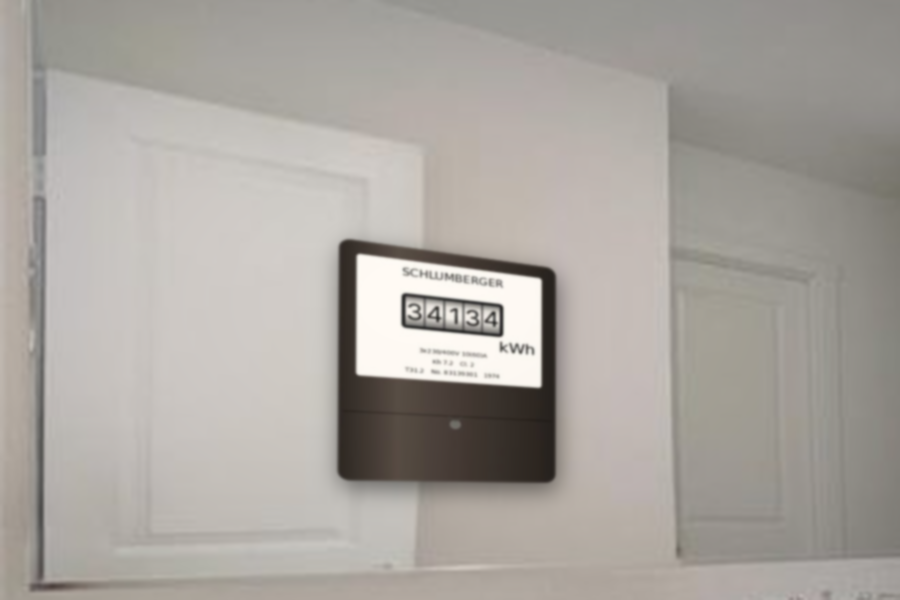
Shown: value=34134 unit=kWh
